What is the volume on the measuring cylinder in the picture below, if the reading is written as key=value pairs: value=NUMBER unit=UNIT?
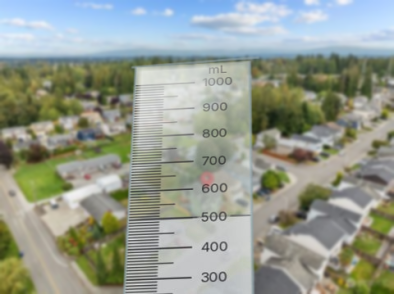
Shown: value=500 unit=mL
